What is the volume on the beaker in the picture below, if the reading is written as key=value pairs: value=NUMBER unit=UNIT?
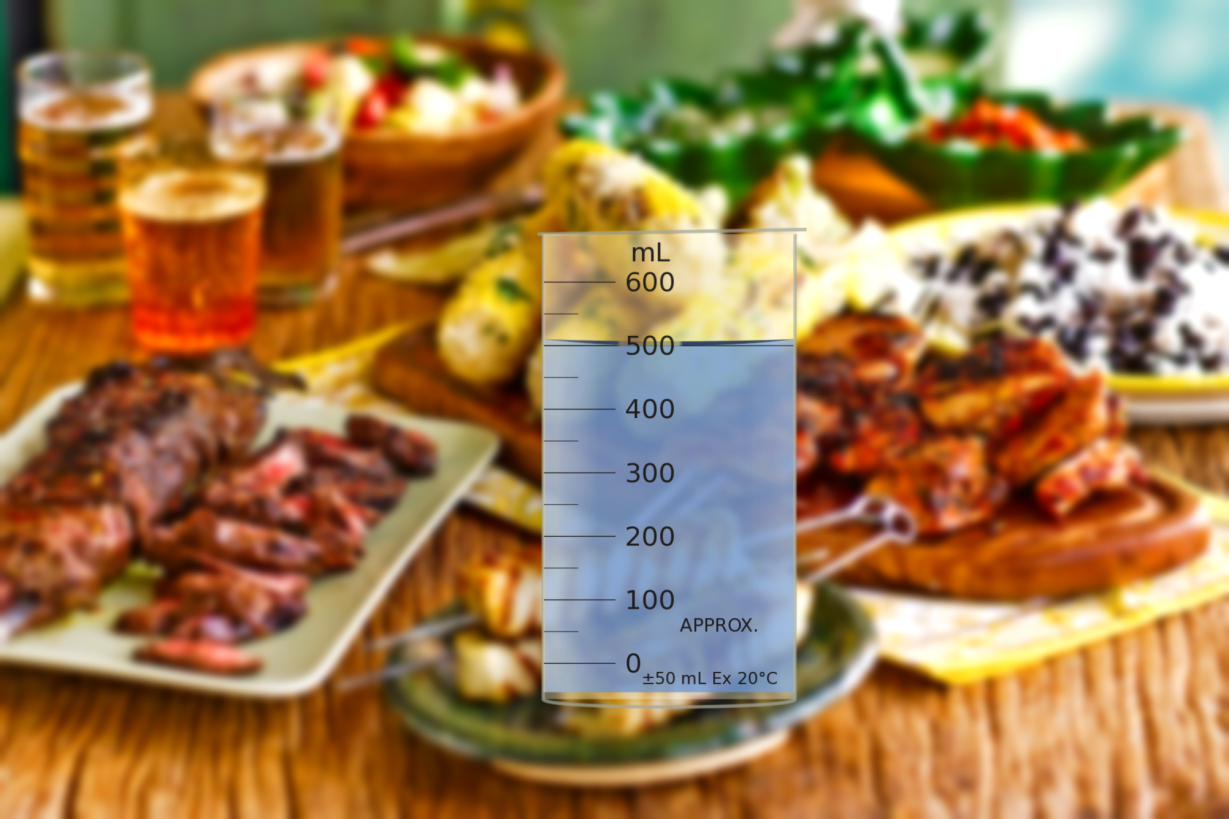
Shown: value=500 unit=mL
